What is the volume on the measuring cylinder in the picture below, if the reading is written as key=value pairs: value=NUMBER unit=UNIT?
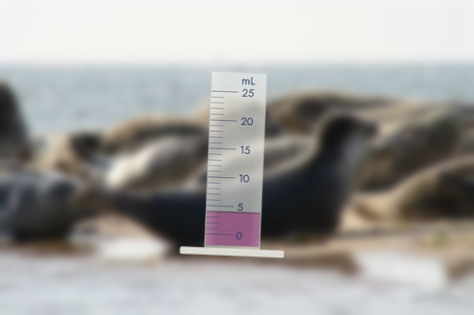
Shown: value=4 unit=mL
